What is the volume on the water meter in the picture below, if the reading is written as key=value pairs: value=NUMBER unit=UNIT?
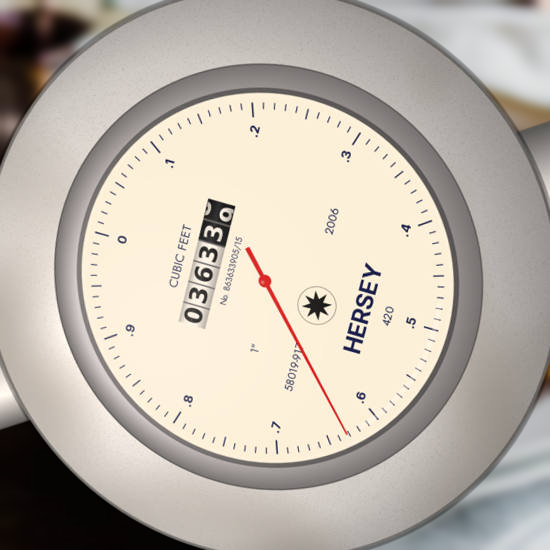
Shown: value=36338.63 unit=ft³
